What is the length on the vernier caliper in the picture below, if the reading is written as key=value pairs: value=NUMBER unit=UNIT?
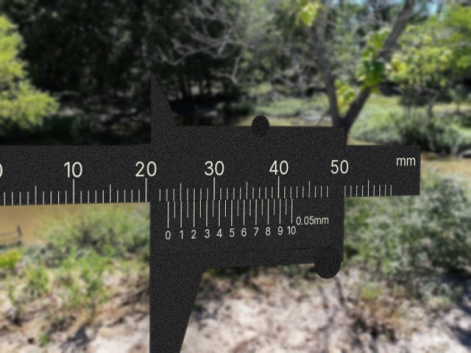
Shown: value=23.2 unit=mm
